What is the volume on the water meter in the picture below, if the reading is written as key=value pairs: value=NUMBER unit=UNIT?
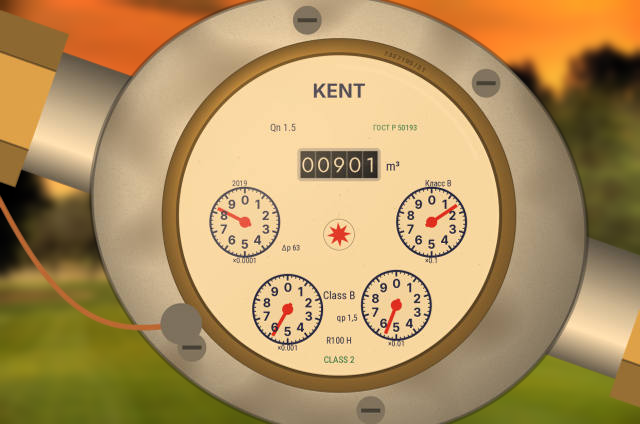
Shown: value=901.1558 unit=m³
